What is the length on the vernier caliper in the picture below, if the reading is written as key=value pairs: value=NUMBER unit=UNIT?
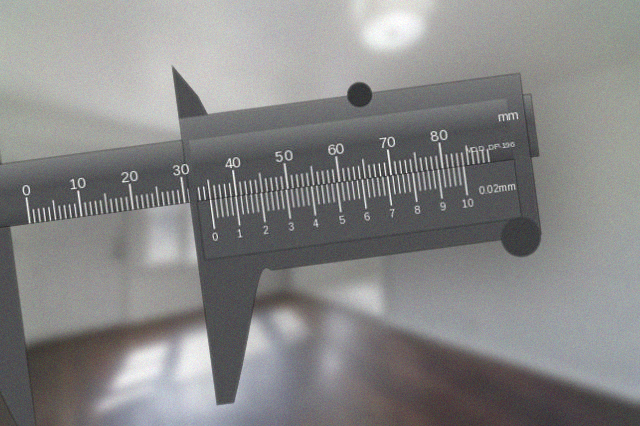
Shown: value=35.0 unit=mm
